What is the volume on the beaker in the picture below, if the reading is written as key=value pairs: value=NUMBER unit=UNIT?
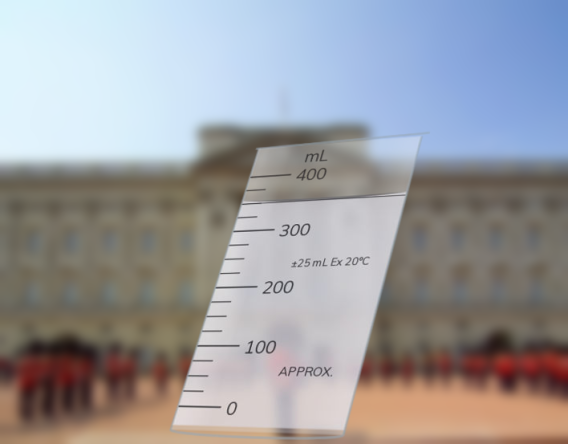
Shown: value=350 unit=mL
